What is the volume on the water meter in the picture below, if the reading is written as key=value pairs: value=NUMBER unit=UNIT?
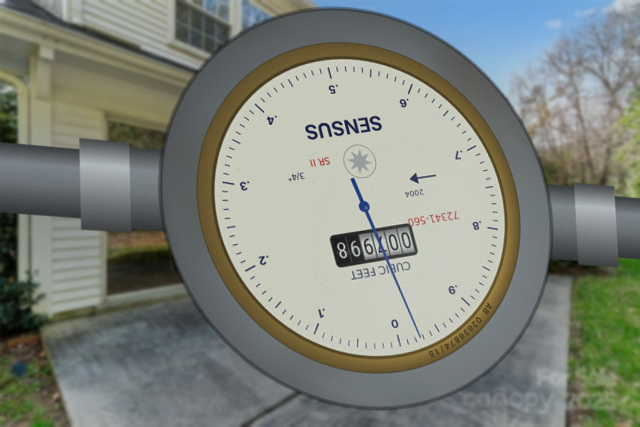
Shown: value=7997.97 unit=ft³
